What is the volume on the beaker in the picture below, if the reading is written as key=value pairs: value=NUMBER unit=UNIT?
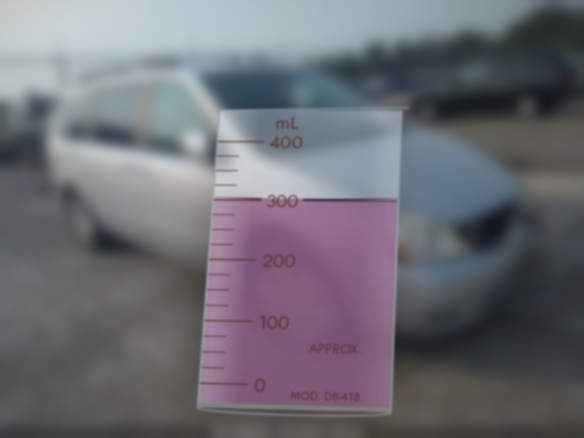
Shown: value=300 unit=mL
